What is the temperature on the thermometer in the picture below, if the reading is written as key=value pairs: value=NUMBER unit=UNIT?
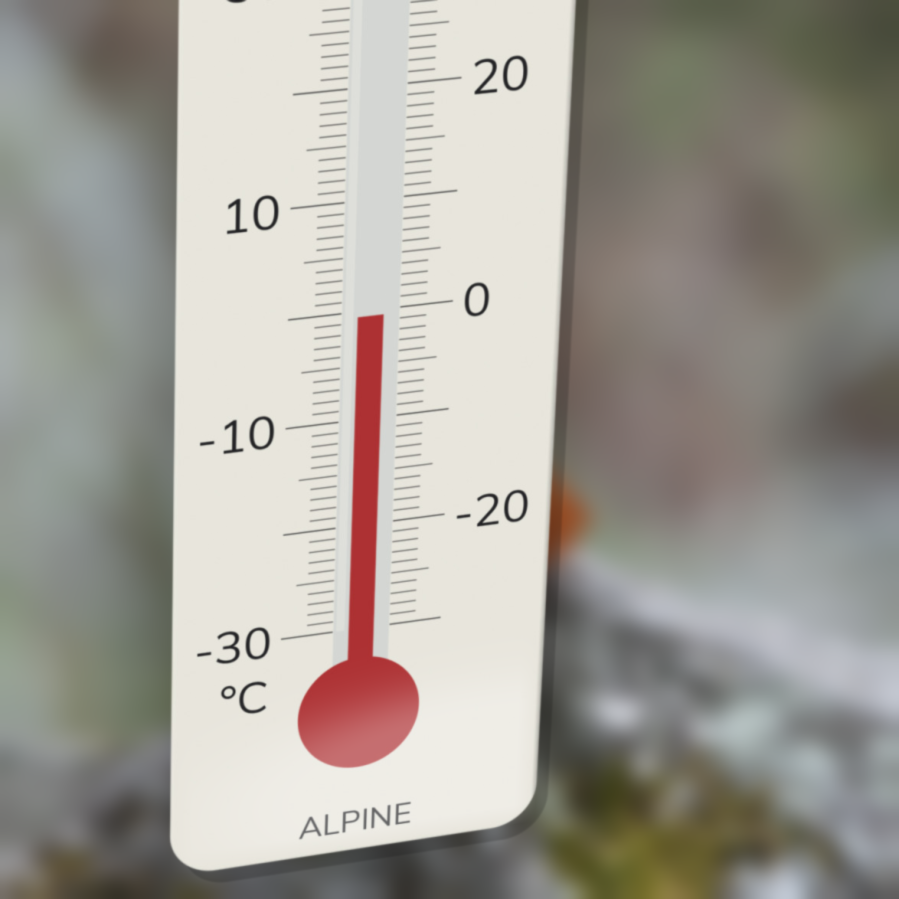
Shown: value=-0.5 unit=°C
